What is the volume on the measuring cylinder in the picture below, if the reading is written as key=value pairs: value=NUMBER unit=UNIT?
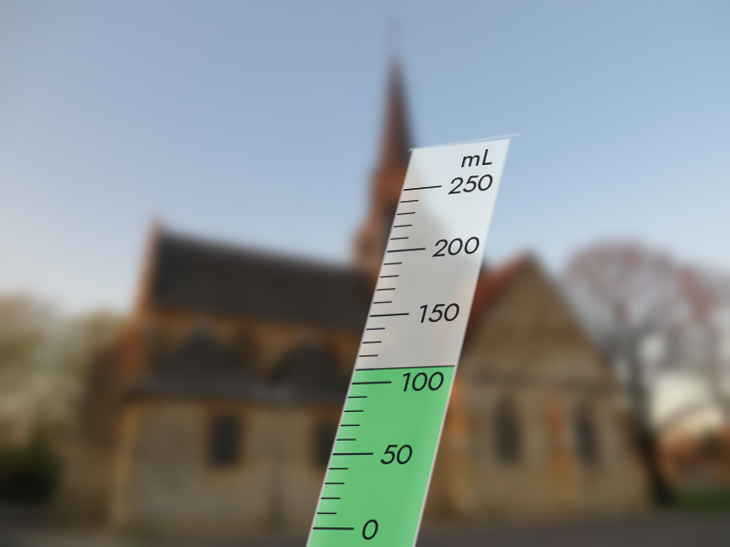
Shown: value=110 unit=mL
